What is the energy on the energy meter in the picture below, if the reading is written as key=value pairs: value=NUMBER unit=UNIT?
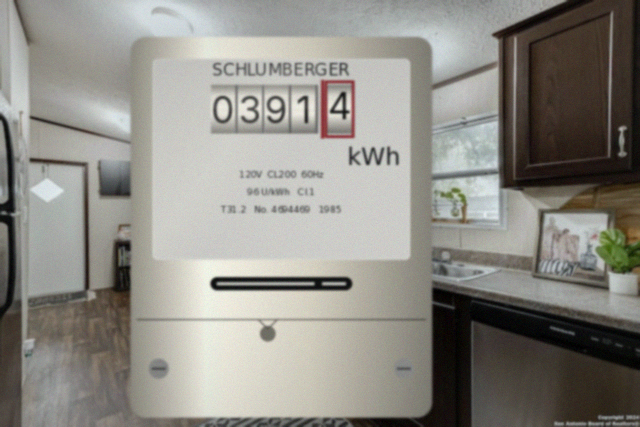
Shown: value=391.4 unit=kWh
